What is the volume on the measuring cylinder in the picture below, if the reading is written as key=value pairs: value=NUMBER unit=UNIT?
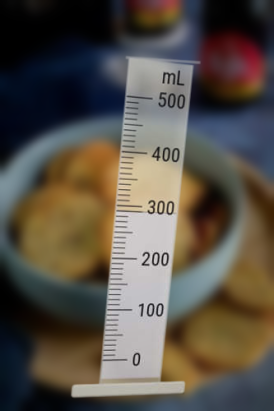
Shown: value=290 unit=mL
